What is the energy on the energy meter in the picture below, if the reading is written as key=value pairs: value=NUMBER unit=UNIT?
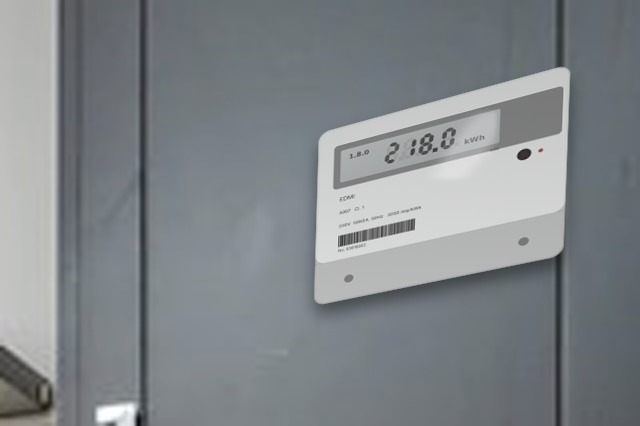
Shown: value=218.0 unit=kWh
